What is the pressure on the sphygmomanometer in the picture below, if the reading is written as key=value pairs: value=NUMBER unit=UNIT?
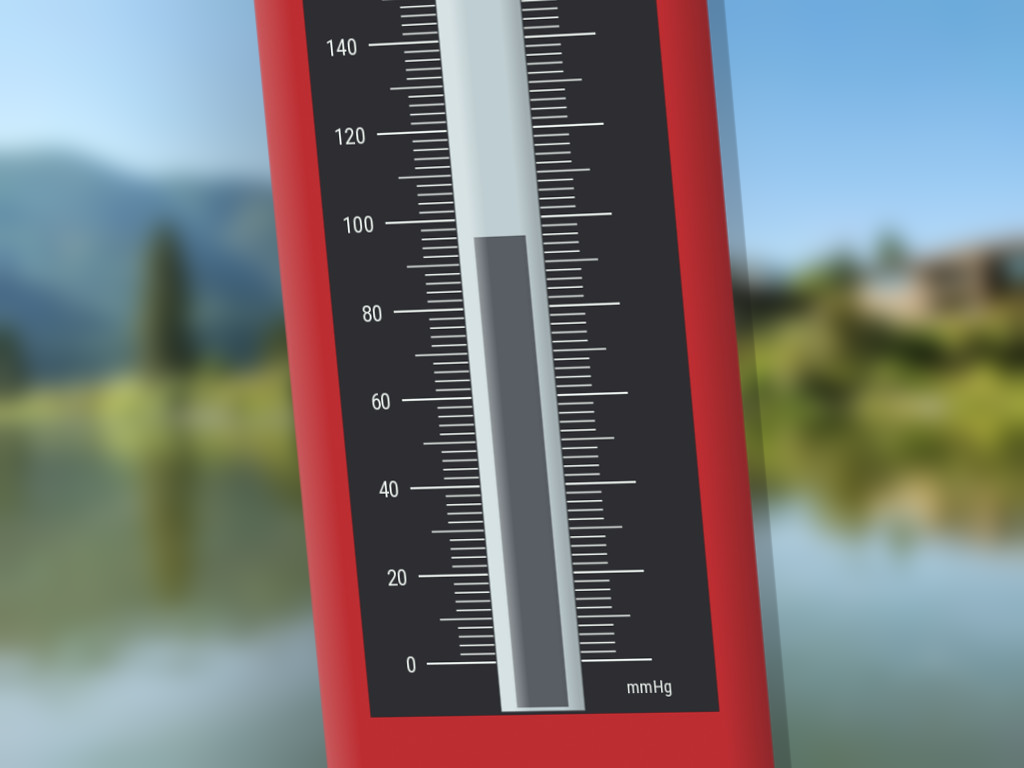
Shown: value=96 unit=mmHg
